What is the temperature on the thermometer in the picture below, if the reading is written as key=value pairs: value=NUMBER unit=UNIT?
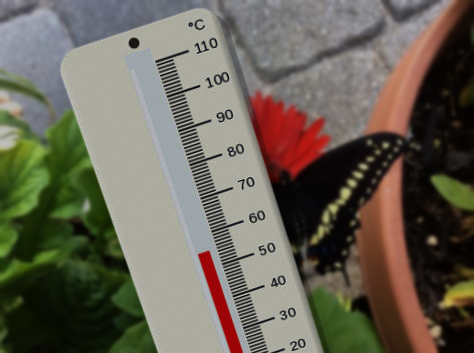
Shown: value=55 unit=°C
